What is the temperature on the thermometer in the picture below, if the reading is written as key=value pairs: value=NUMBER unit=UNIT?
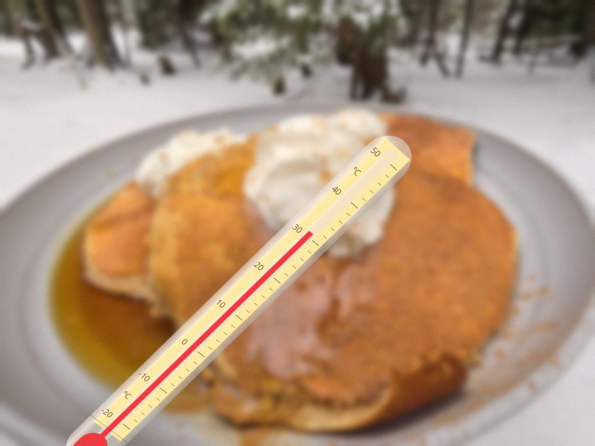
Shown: value=31 unit=°C
